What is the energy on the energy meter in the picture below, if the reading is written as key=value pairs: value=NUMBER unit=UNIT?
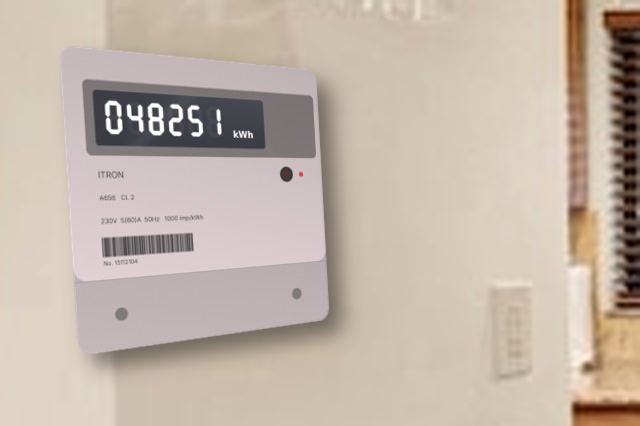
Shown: value=48251 unit=kWh
